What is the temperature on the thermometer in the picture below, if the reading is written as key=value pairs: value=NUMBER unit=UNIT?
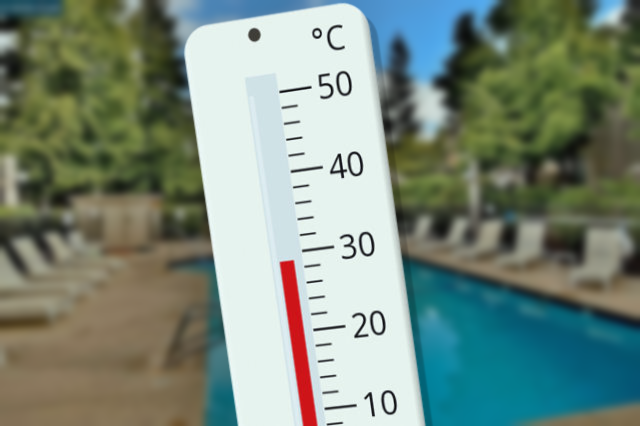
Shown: value=29 unit=°C
